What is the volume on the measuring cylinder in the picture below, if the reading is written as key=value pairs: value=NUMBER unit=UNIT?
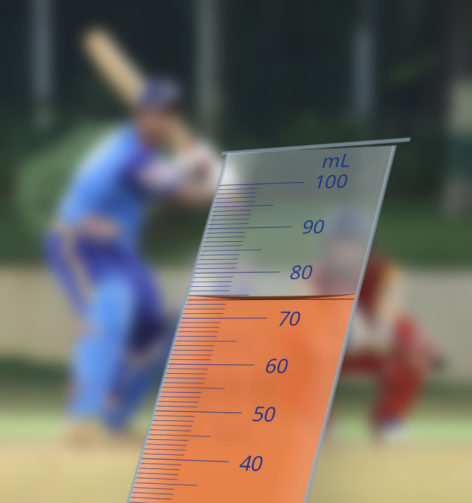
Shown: value=74 unit=mL
